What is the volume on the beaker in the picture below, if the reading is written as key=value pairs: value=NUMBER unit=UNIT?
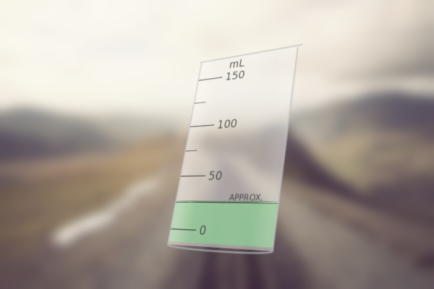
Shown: value=25 unit=mL
